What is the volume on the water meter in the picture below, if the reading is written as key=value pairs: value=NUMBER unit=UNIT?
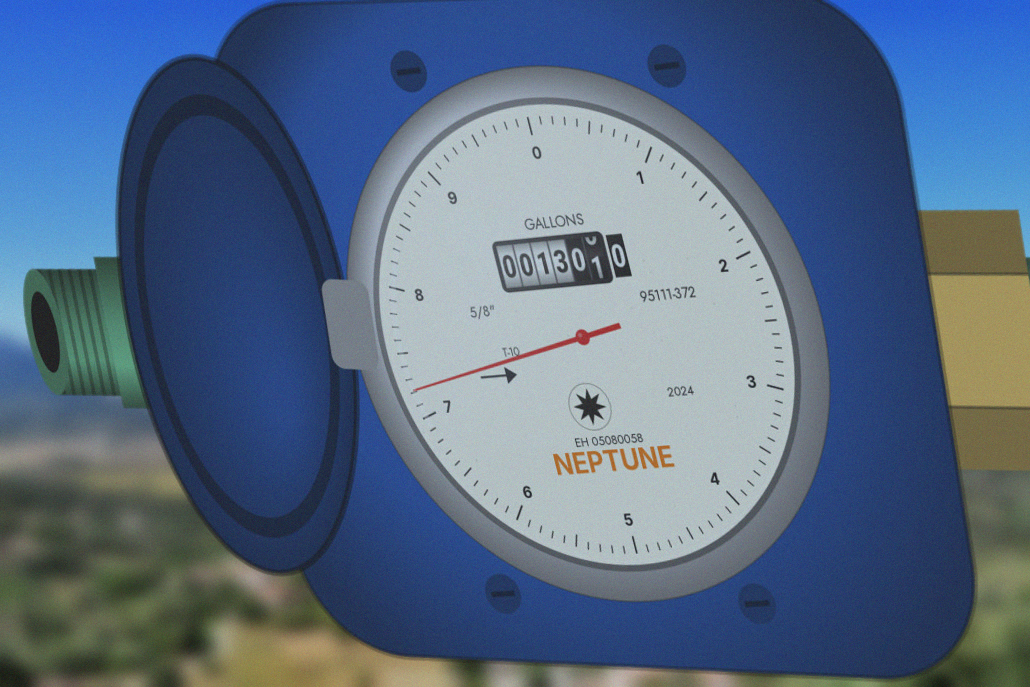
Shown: value=13007.2 unit=gal
